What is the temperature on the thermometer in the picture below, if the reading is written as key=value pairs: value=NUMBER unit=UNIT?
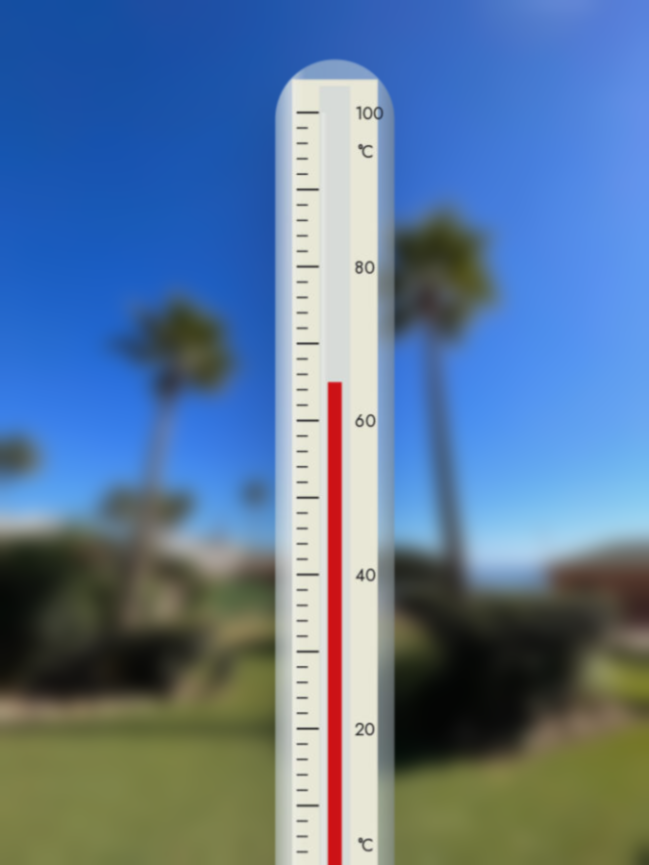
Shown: value=65 unit=°C
